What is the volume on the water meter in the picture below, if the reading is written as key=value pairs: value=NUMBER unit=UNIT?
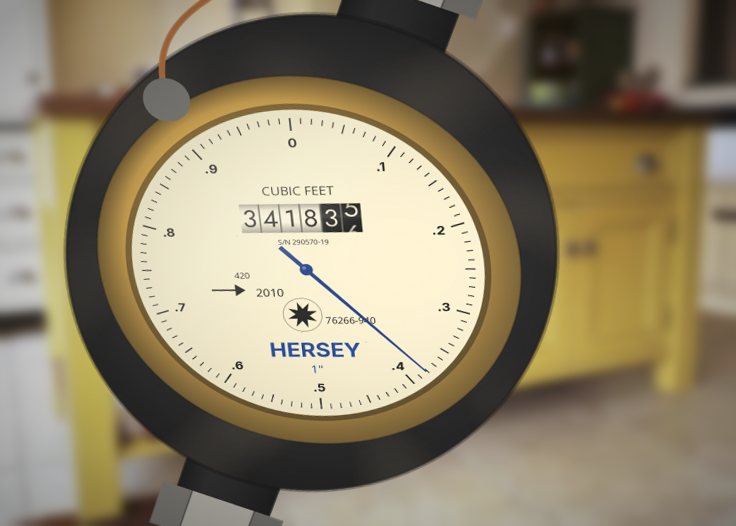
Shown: value=341835.38 unit=ft³
